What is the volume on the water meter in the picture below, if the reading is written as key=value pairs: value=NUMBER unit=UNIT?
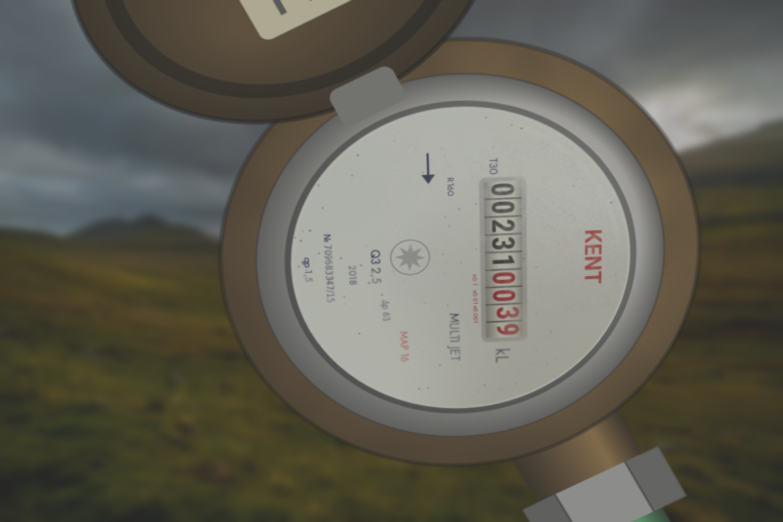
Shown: value=231.0039 unit=kL
